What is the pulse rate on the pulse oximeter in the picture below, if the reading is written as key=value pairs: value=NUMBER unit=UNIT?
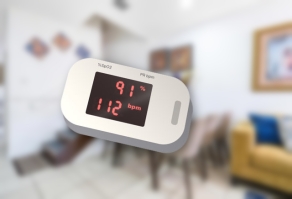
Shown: value=112 unit=bpm
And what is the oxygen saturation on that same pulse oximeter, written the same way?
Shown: value=91 unit=%
